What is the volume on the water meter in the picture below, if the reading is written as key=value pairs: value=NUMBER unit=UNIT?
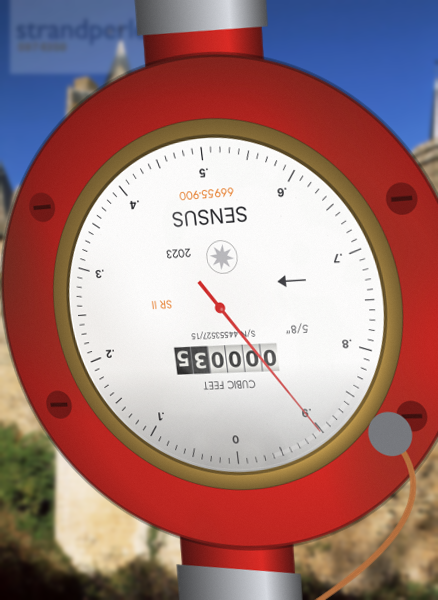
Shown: value=34.90 unit=ft³
